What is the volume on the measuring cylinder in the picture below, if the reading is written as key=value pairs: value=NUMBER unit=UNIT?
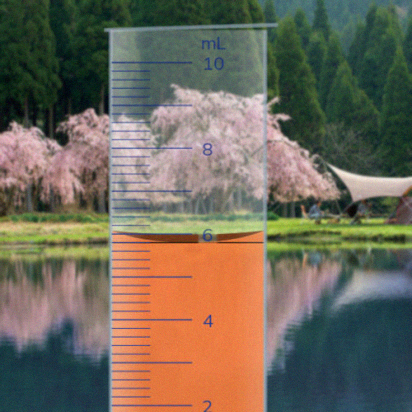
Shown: value=5.8 unit=mL
